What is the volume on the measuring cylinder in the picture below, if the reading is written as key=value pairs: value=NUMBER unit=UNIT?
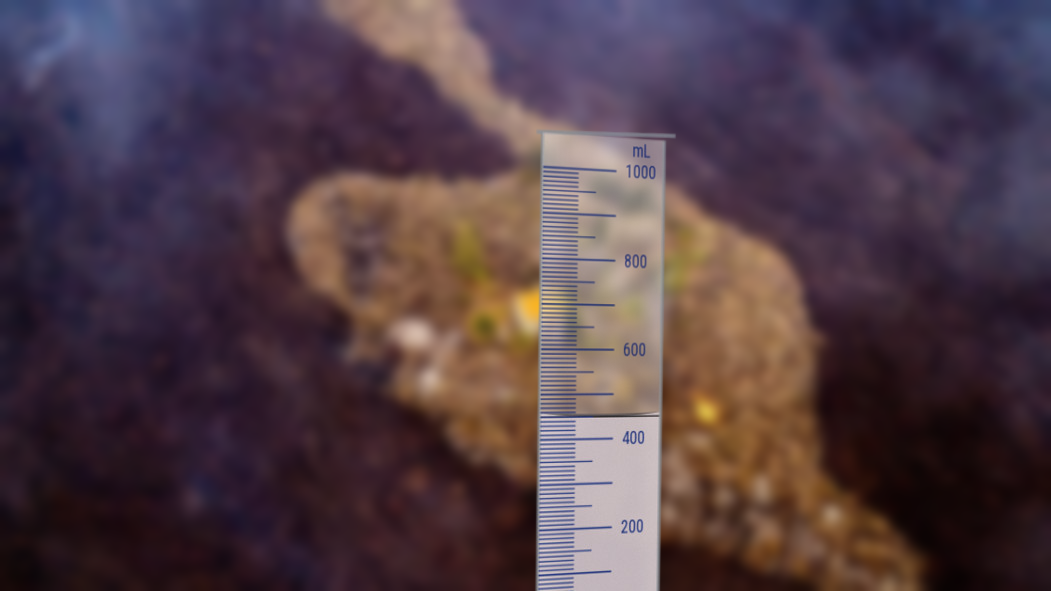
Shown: value=450 unit=mL
